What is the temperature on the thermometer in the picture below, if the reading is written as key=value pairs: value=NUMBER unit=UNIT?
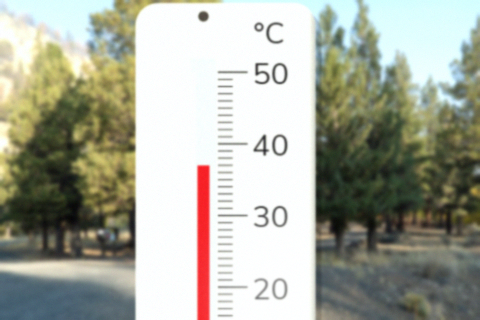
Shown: value=37 unit=°C
